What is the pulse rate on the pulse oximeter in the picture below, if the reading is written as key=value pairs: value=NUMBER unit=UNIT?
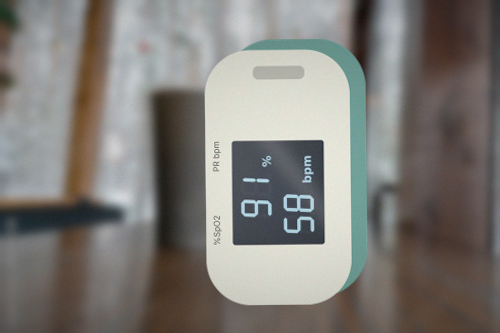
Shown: value=58 unit=bpm
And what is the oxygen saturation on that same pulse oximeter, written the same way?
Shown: value=91 unit=%
